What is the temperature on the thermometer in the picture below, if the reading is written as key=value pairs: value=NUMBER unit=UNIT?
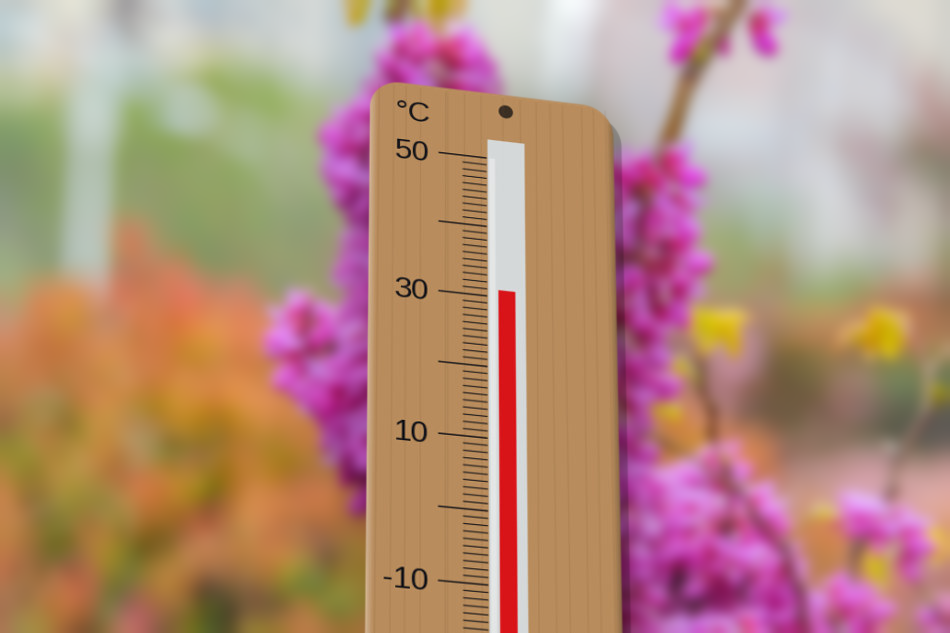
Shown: value=31 unit=°C
